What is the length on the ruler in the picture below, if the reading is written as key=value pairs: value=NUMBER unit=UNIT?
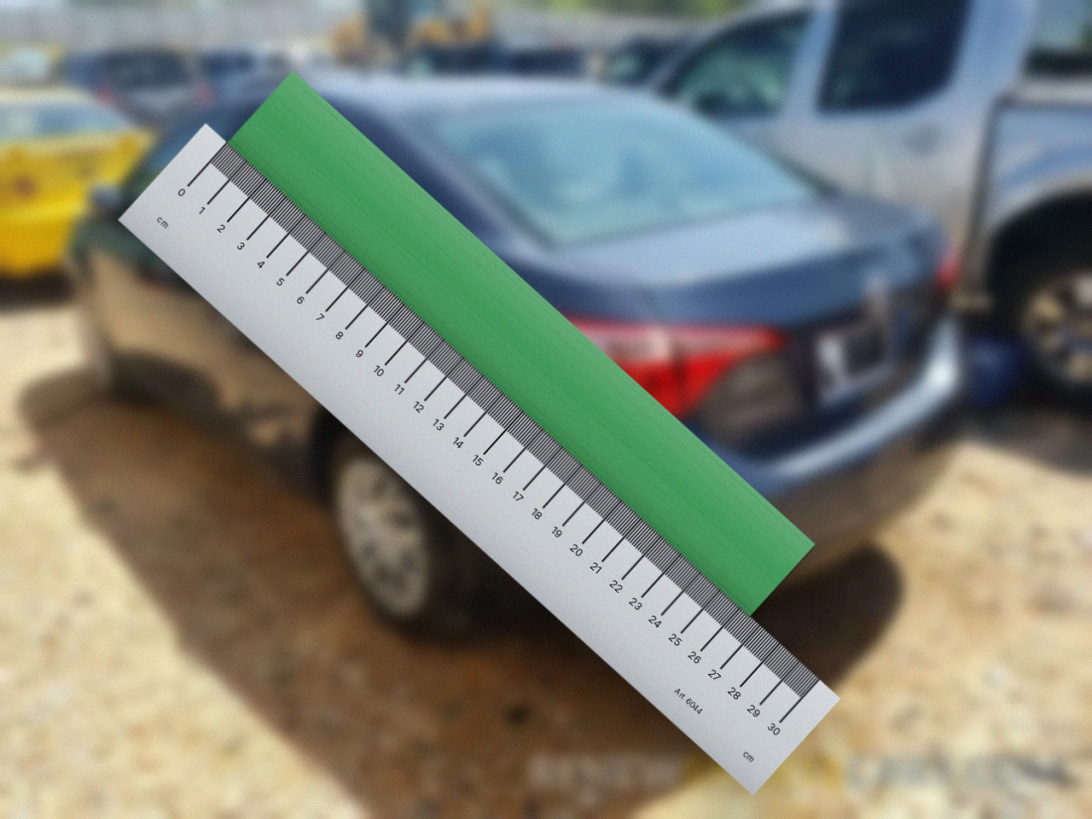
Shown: value=26.5 unit=cm
